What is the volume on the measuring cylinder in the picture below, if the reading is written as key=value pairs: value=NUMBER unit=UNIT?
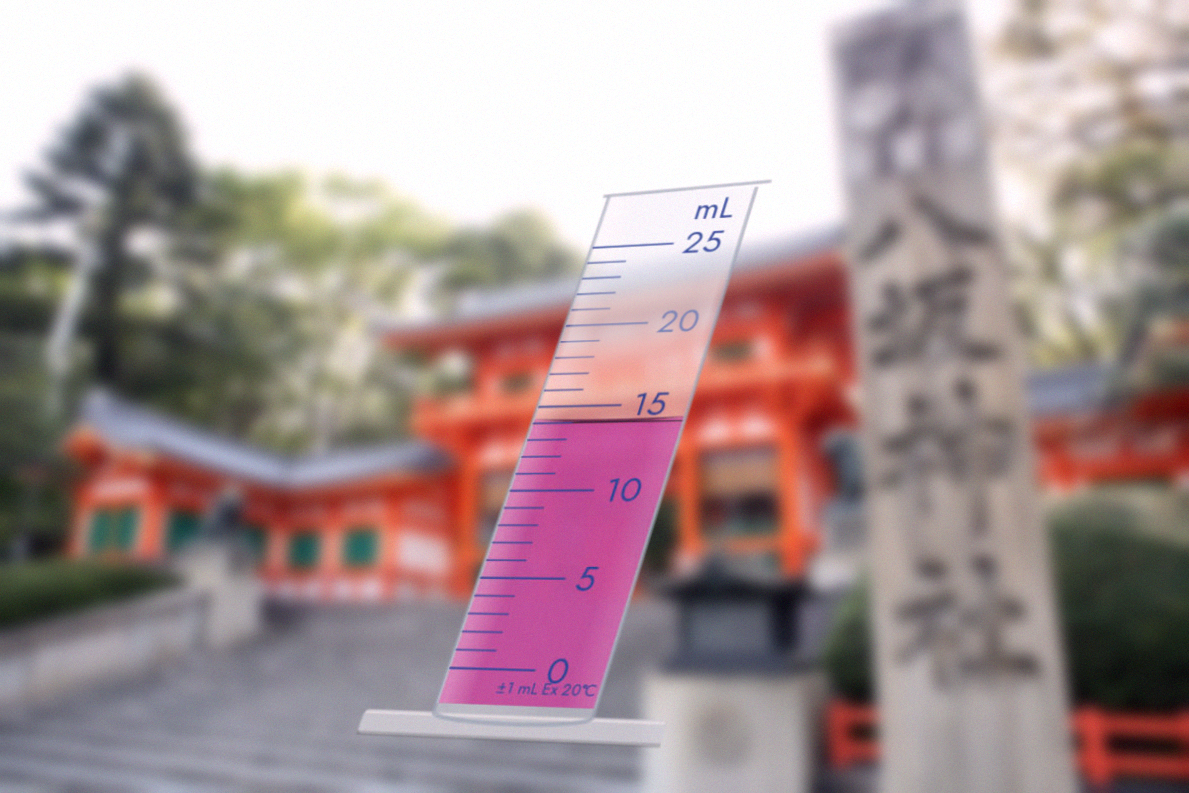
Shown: value=14 unit=mL
